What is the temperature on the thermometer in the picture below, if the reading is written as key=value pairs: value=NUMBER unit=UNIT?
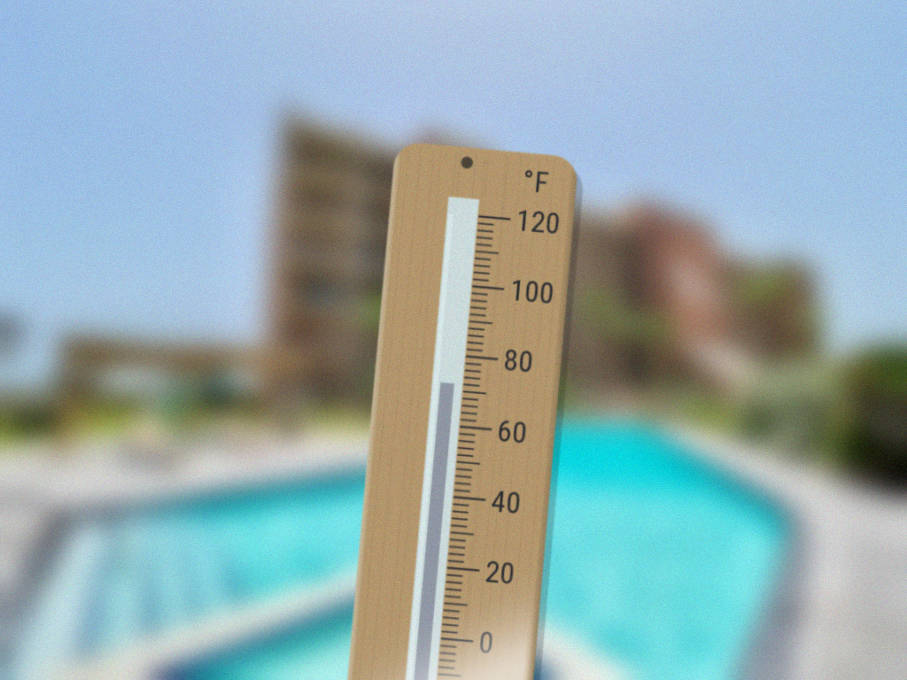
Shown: value=72 unit=°F
